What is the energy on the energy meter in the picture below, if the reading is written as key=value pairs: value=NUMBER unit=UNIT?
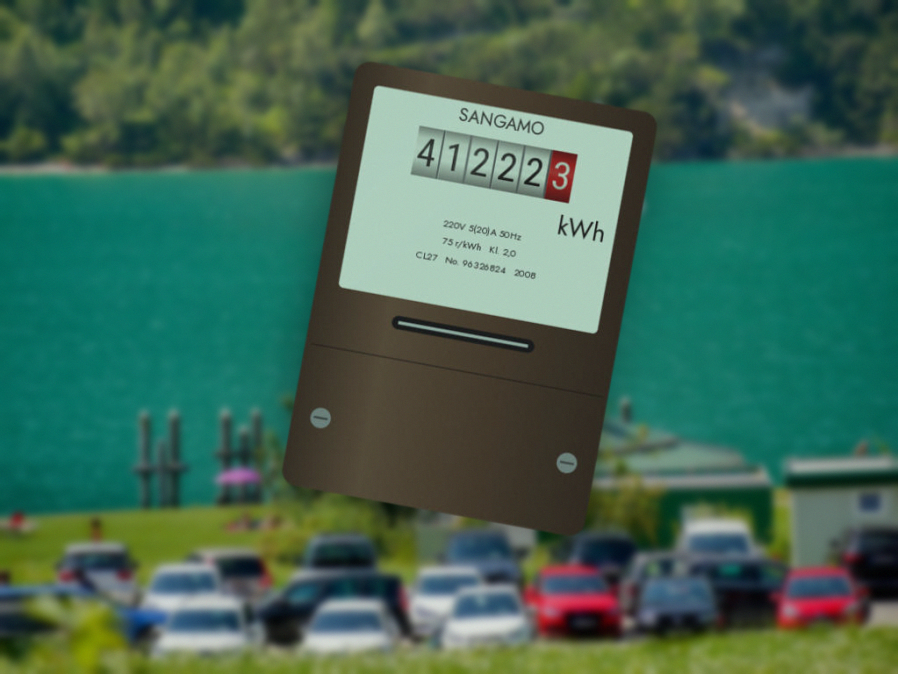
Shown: value=41222.3 unit=kWh
